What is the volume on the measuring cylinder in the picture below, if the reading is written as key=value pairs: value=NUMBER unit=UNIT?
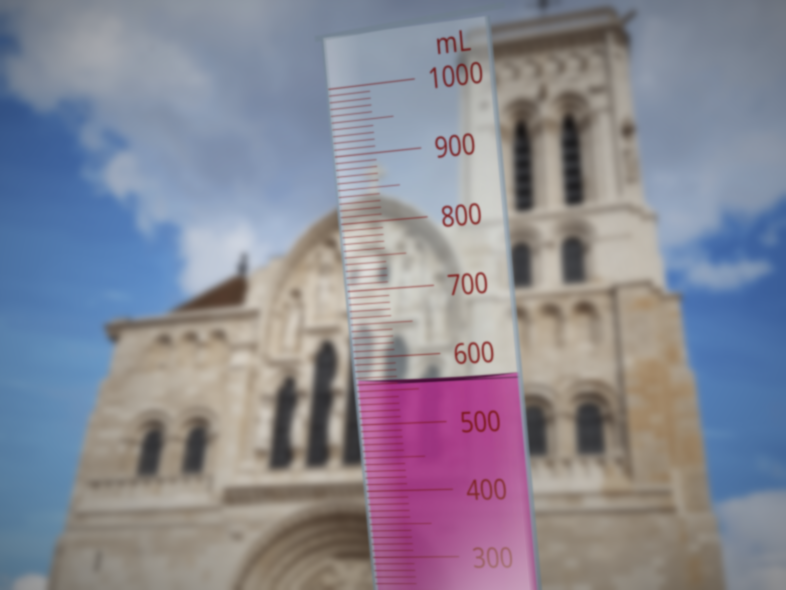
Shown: value=560 unit=mL
